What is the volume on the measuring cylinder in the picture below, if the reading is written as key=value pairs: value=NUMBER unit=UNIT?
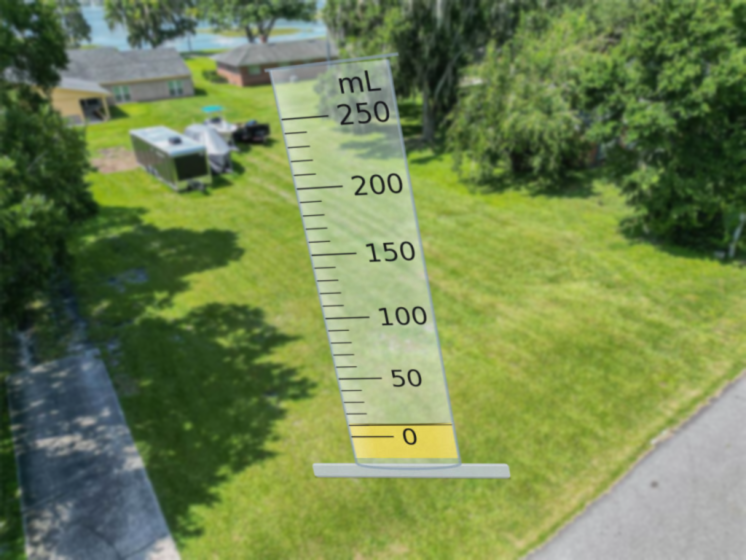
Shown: value=10 unit=mL
